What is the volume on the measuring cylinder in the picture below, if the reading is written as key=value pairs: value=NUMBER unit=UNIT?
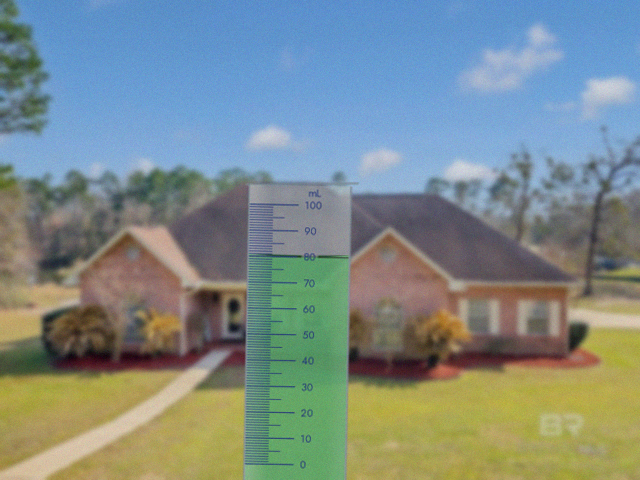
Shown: value=80 unit=mL
